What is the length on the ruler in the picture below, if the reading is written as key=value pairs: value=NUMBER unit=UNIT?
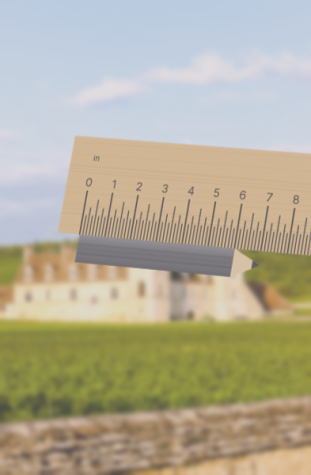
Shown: value=7 unit=in
